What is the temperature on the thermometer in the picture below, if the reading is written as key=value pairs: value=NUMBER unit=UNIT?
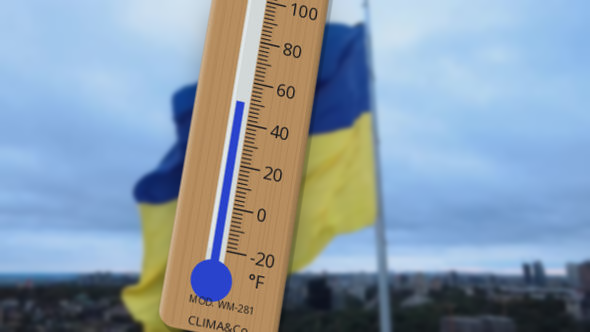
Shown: value=50 unit=°F
